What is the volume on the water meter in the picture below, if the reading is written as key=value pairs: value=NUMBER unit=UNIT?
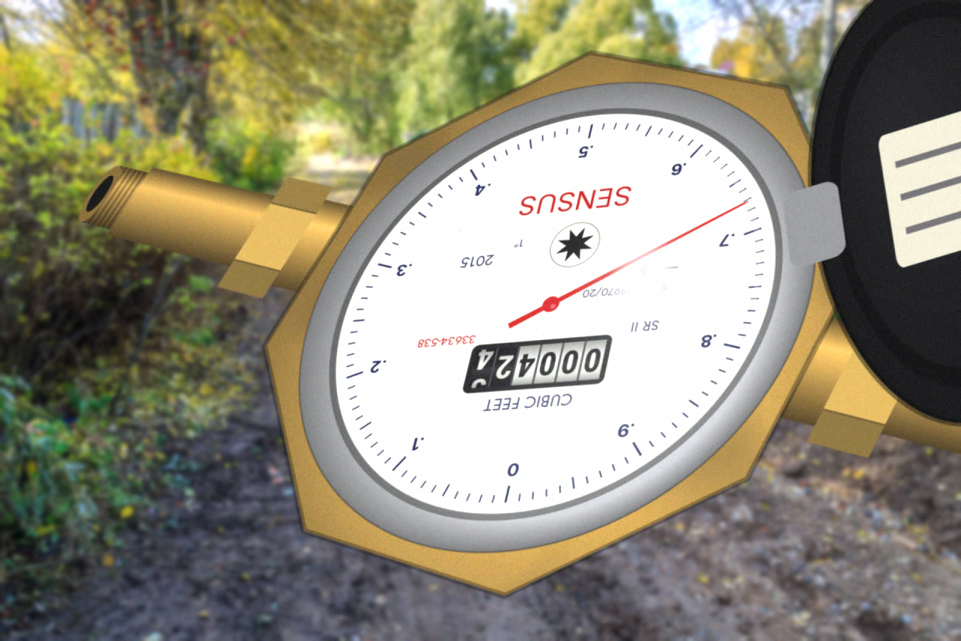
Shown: value=423.67 unit=ft³
